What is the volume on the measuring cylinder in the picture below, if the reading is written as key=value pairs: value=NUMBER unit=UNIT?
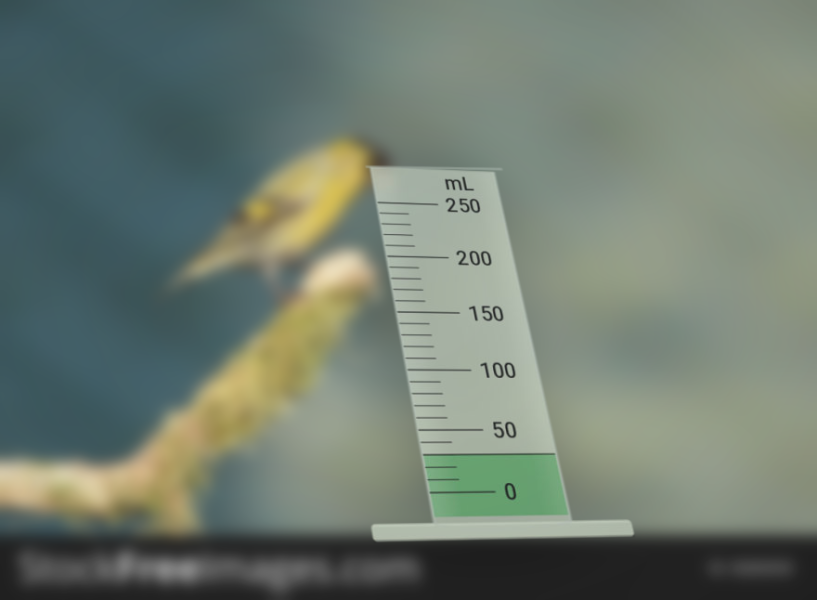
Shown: value=30 unit=mL
